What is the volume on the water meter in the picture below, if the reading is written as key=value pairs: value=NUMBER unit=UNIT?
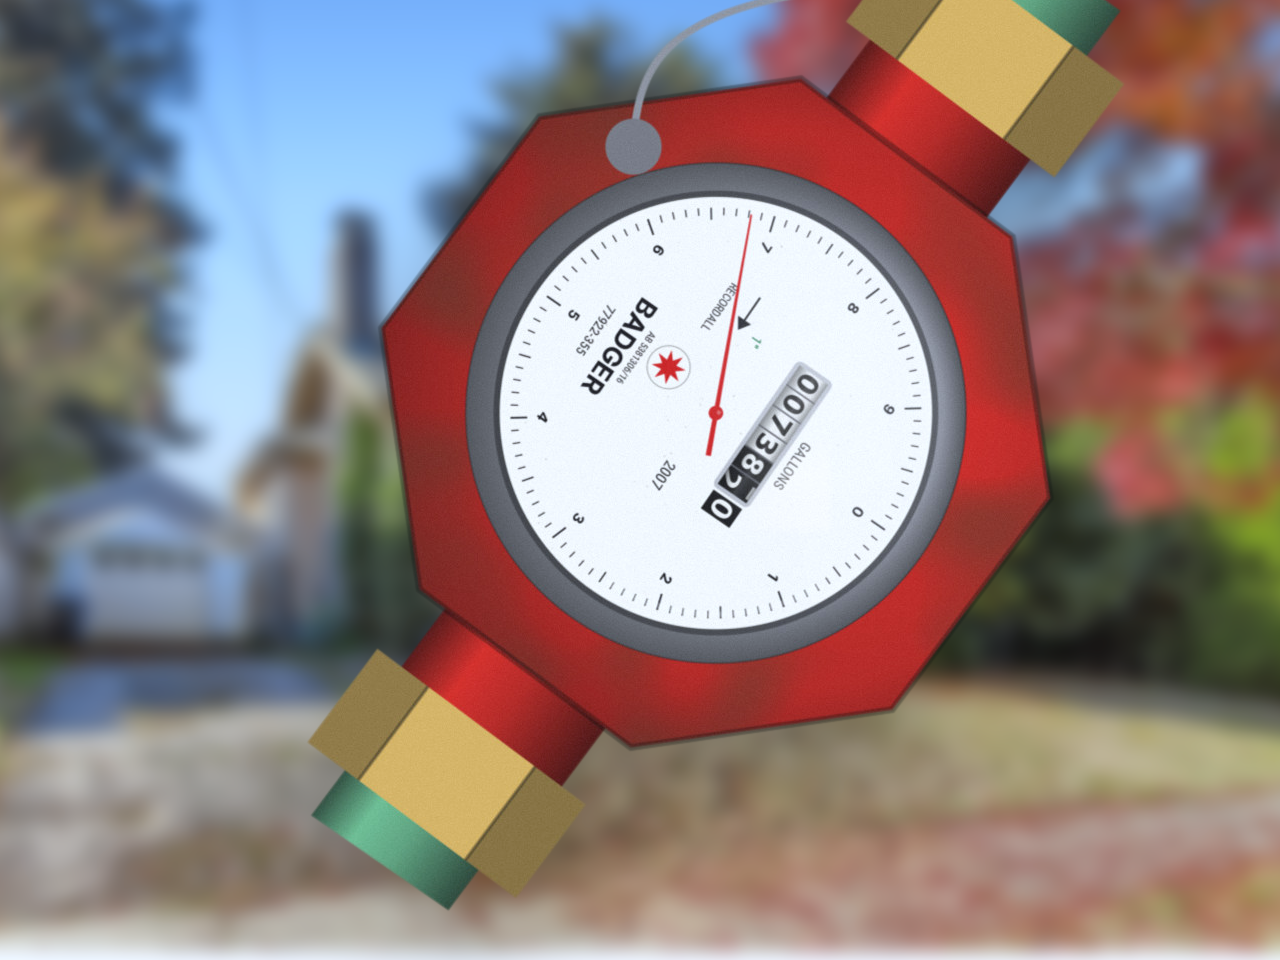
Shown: value=73816.8 unit=gal
